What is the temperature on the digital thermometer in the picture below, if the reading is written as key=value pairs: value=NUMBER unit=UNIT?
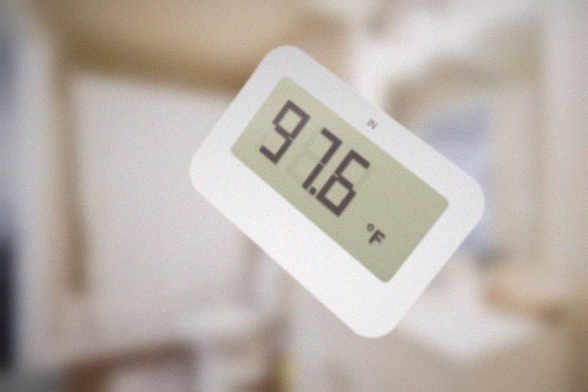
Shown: value=97.6 unit=°F
